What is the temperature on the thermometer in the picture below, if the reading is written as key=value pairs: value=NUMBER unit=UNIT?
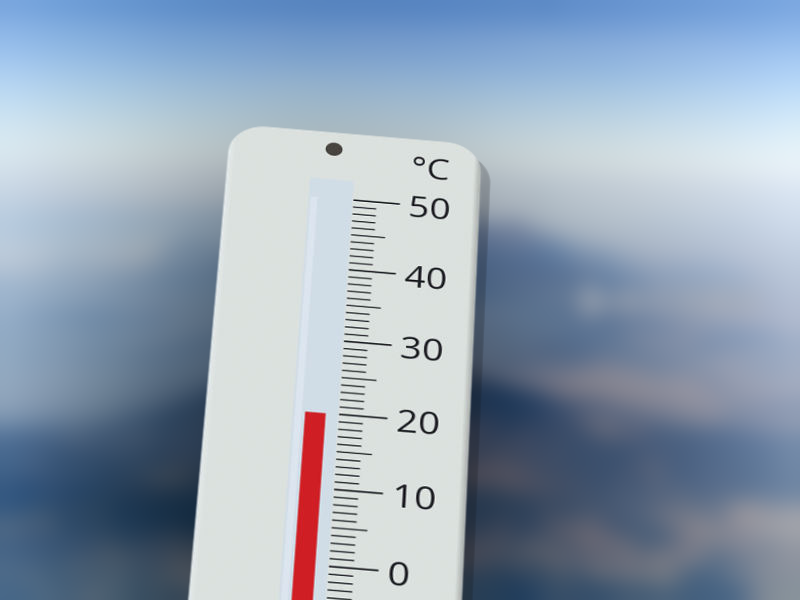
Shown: value=20 unit=°C
